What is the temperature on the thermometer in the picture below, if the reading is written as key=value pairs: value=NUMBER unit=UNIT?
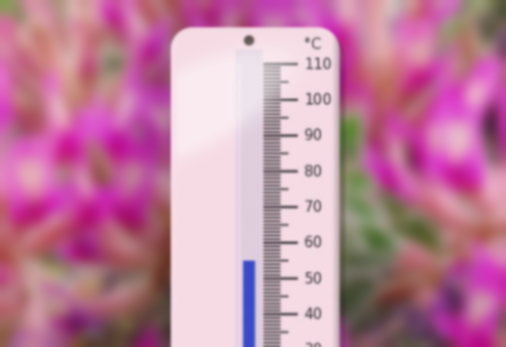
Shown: value=55 unit=°C
